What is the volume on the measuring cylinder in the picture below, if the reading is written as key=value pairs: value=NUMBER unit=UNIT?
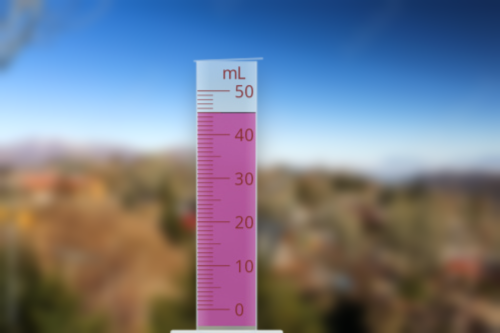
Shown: value=45 unit=mL
